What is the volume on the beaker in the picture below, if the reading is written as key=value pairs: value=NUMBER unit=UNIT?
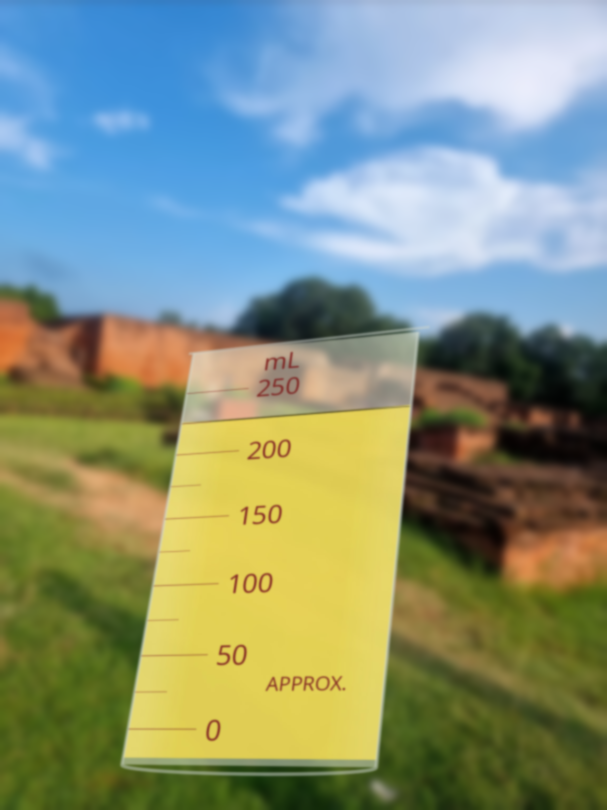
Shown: value=225 unit=mL
